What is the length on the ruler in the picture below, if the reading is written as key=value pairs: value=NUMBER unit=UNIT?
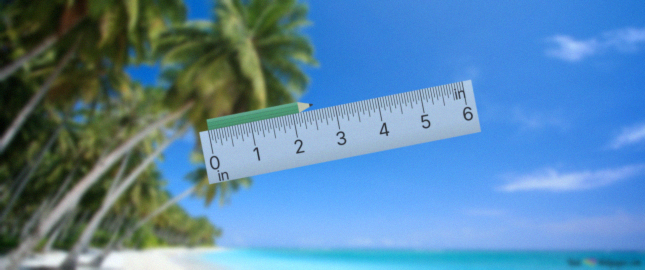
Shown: value=2.5 unit=in
